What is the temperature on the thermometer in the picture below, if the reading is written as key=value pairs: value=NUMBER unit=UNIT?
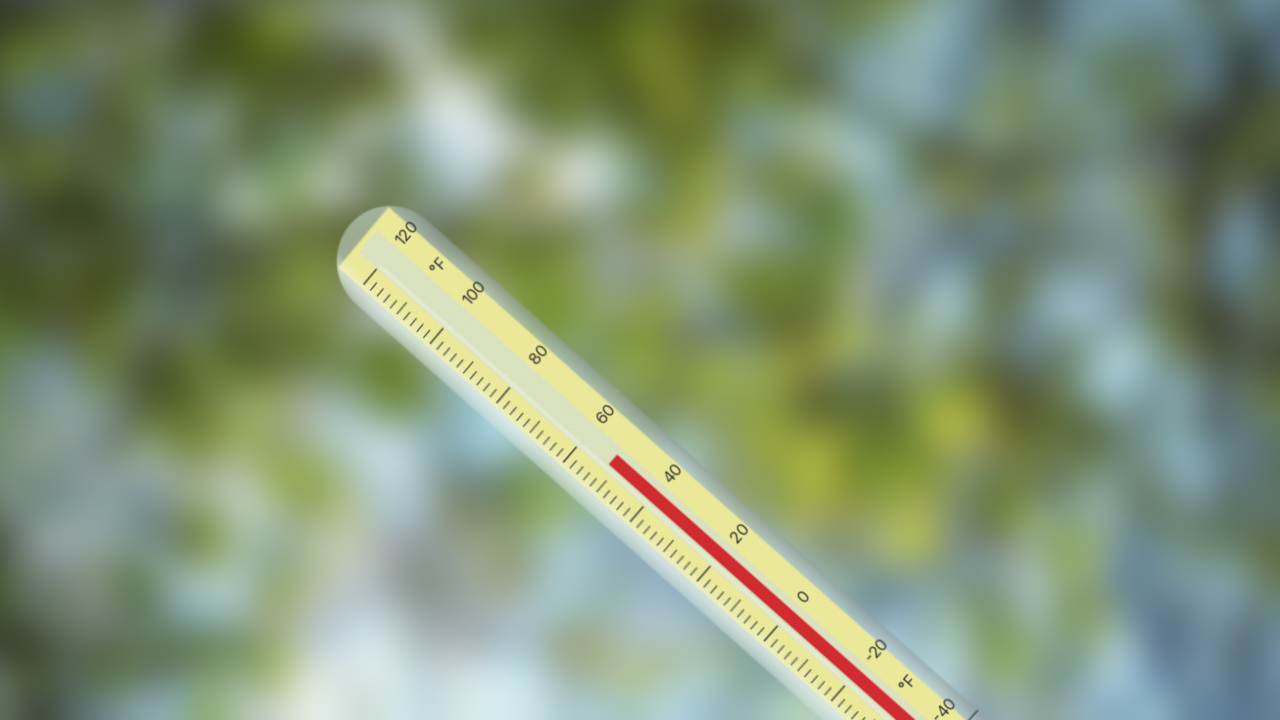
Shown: value=52 unit=°F
